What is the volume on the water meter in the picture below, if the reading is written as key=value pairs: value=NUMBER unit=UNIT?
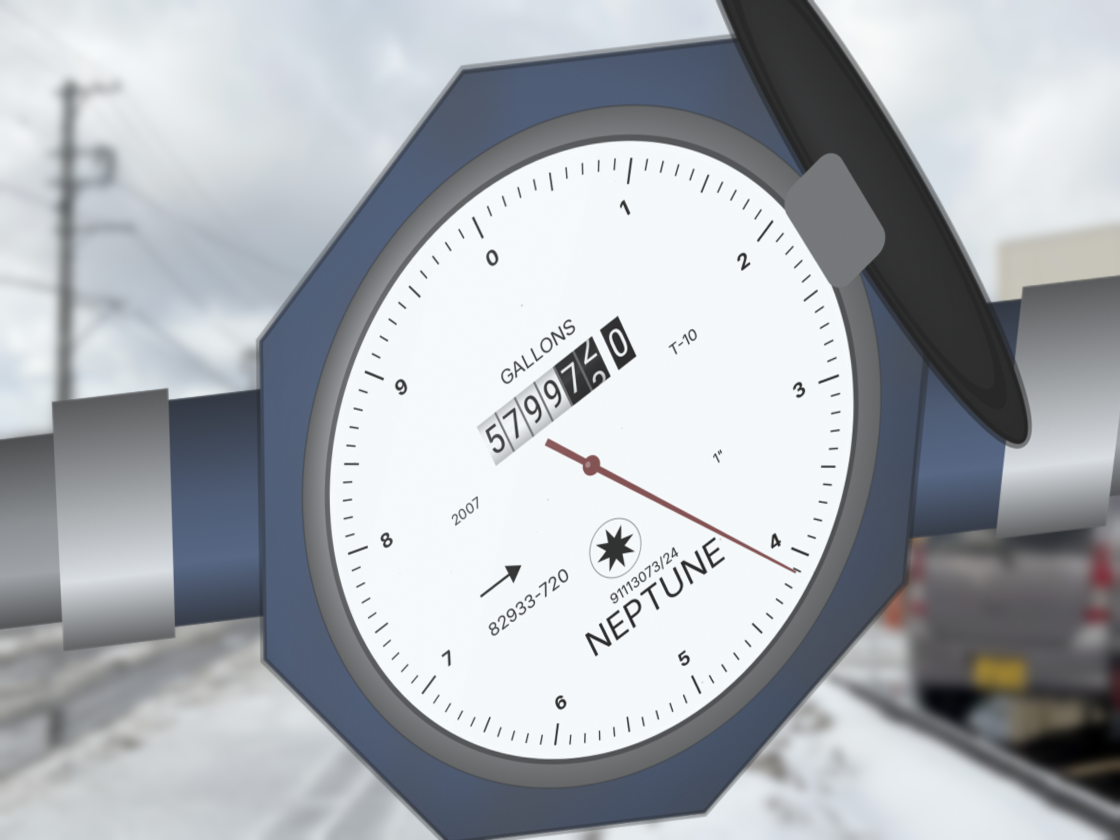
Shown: value=5799724.1 unit=gal
